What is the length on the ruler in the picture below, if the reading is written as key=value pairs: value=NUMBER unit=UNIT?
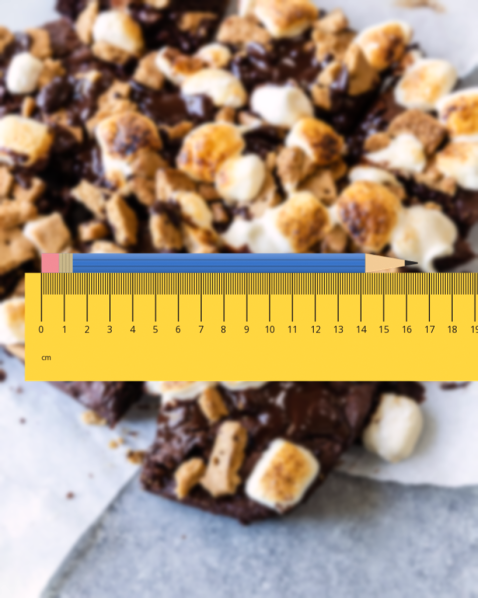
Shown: value=16.5 unit=cm
